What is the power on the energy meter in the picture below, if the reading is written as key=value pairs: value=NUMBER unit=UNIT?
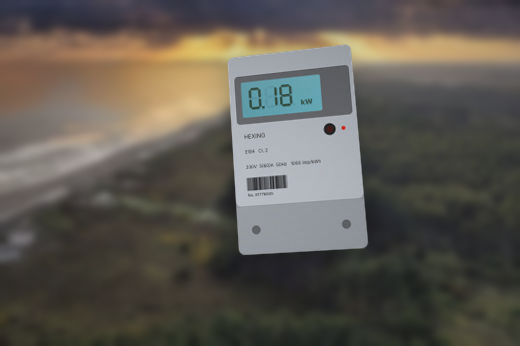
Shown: value=0.18 unit=kW
